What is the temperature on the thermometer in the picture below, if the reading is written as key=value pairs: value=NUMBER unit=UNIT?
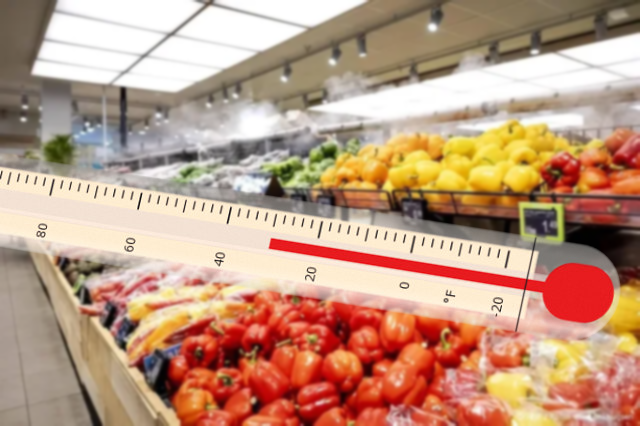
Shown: value=30 unit=°F
